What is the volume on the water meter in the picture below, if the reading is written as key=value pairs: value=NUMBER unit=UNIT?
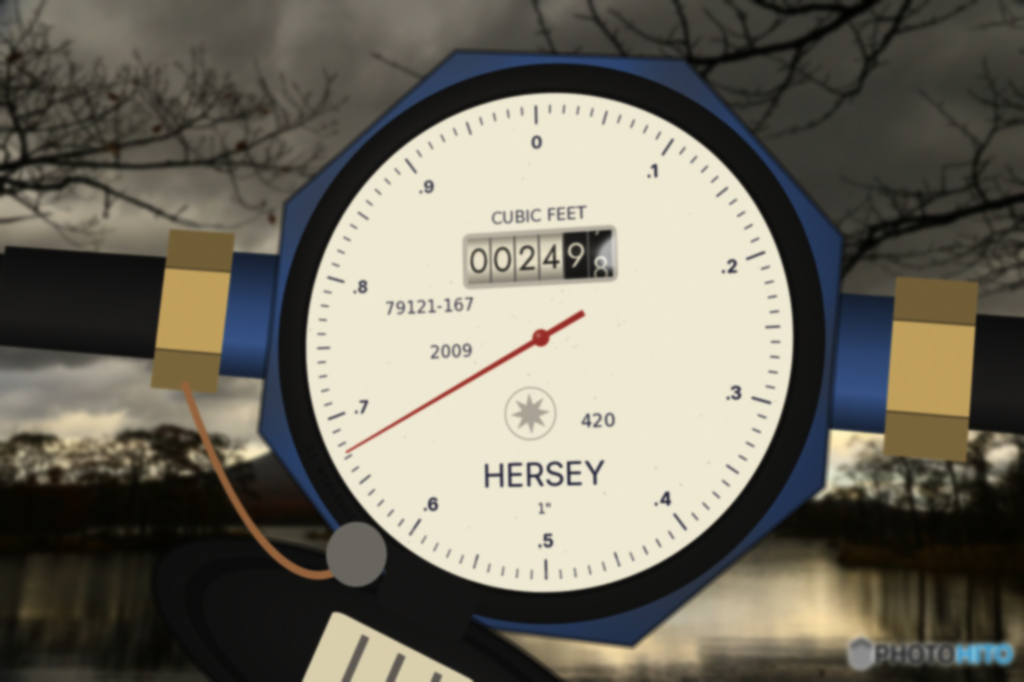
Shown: value=2497.67 unit=ft³
